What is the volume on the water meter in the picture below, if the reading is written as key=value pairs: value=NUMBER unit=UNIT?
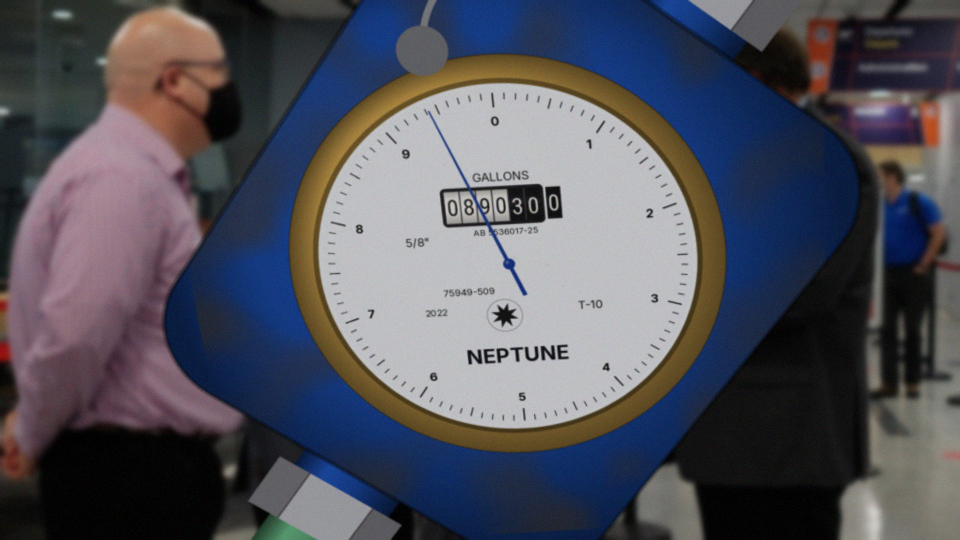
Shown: value=890299.4 unit=gal
